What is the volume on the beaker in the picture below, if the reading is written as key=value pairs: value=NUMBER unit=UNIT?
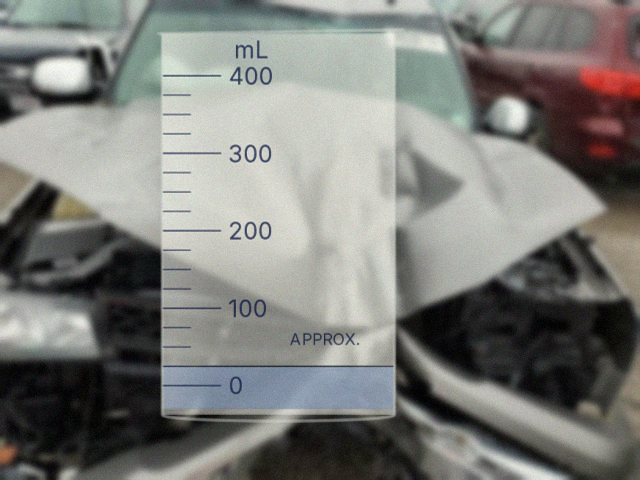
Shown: value=25 unit=mL
